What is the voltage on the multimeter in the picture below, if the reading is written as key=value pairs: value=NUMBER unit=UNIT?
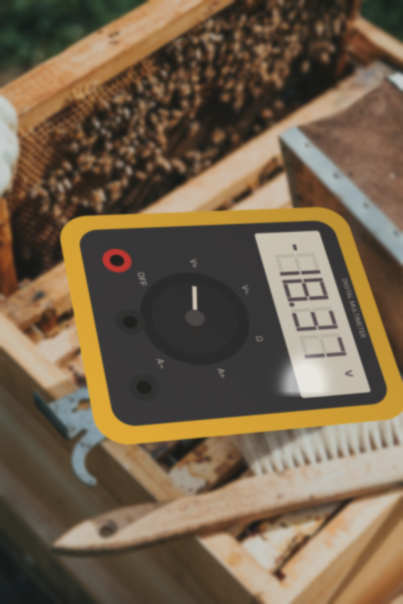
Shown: value=-18.37 unit=V
